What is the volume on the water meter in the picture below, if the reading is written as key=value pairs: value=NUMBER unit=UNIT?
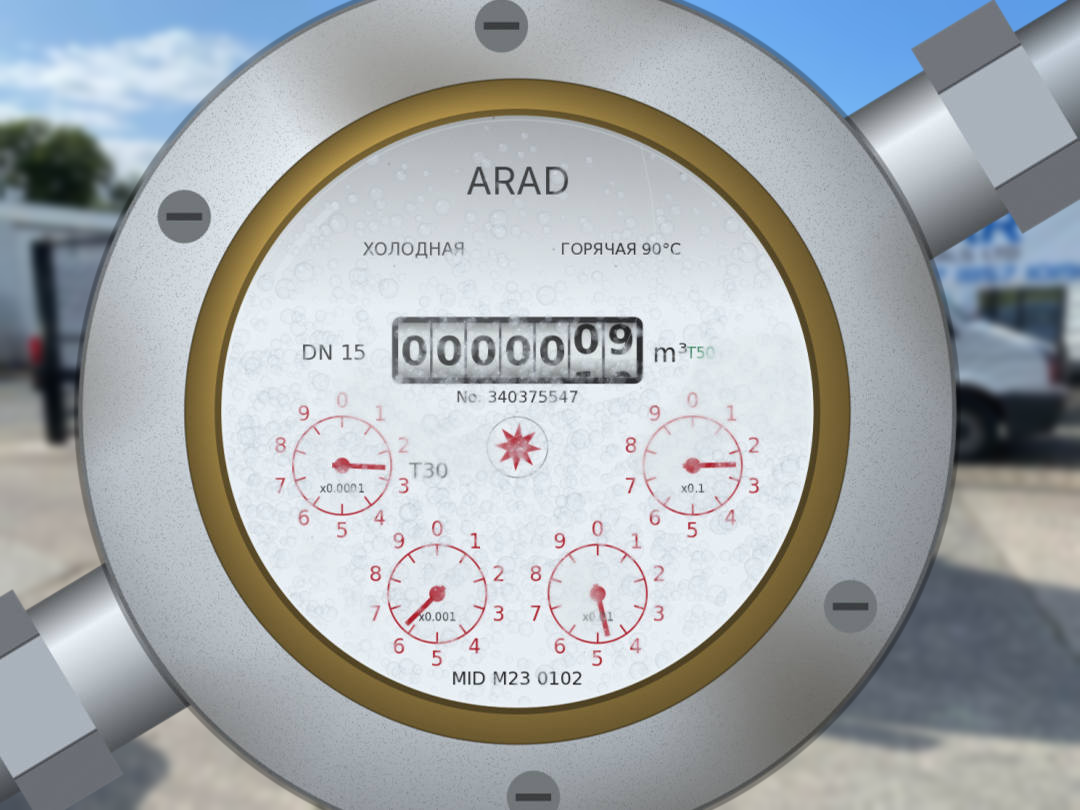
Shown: value=9.2462 unit=m³
